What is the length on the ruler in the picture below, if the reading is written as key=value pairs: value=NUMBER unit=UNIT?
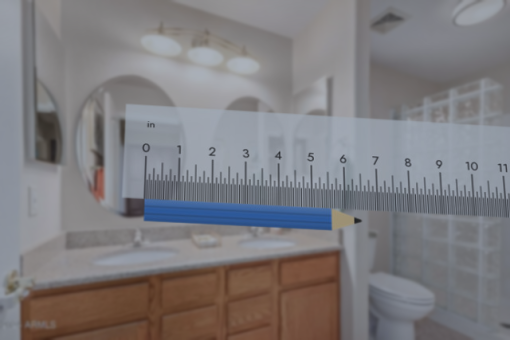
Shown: value=6.5 unit=in
